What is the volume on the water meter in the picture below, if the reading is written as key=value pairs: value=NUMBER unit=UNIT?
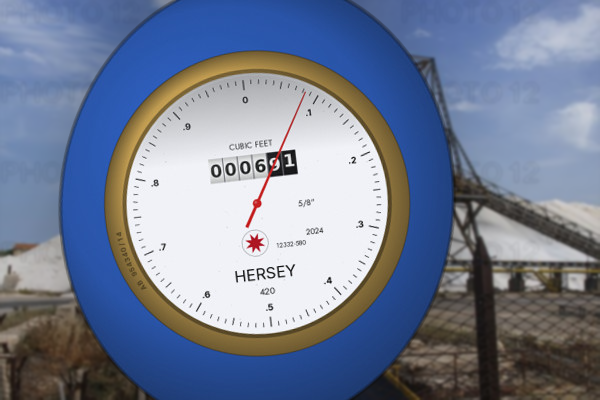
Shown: value=691.08 unit=ft³
